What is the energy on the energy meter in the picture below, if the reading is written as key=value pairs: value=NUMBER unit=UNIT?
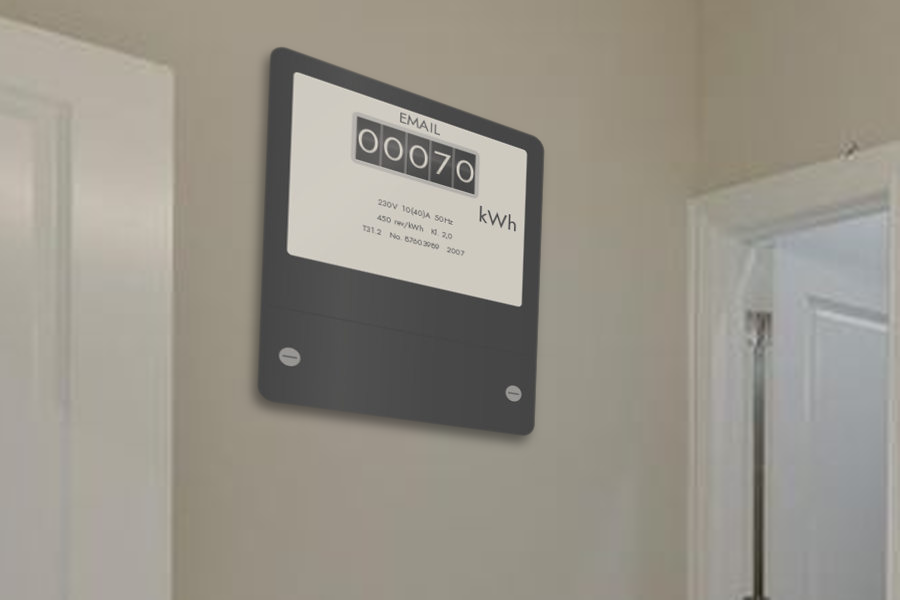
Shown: value=70 unit=kWh
